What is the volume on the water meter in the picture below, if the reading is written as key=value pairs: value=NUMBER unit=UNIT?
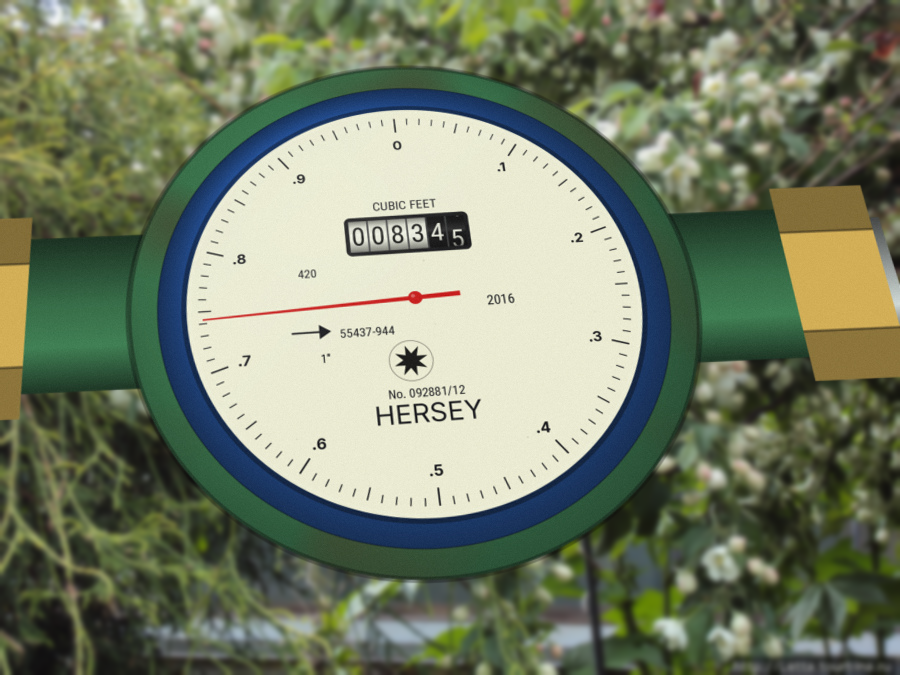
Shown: value=8344.74 unit=ft³
